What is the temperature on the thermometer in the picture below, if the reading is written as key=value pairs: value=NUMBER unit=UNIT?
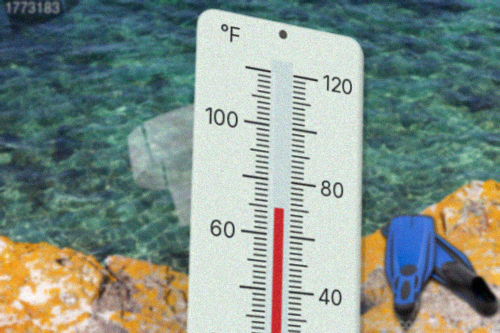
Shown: value=70 unit=°F
